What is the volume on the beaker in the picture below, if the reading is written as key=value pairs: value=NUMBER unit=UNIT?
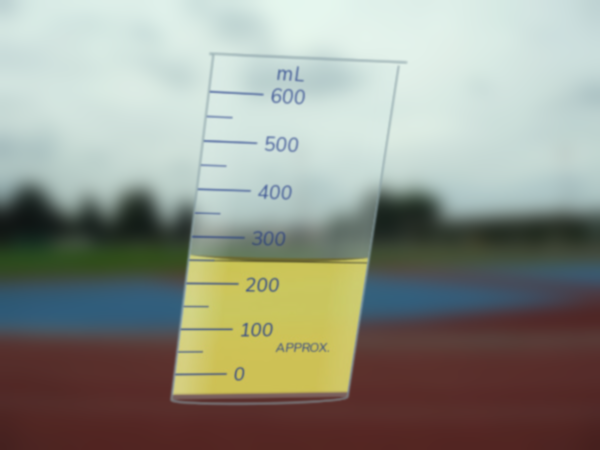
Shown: value=250 unit=mL
